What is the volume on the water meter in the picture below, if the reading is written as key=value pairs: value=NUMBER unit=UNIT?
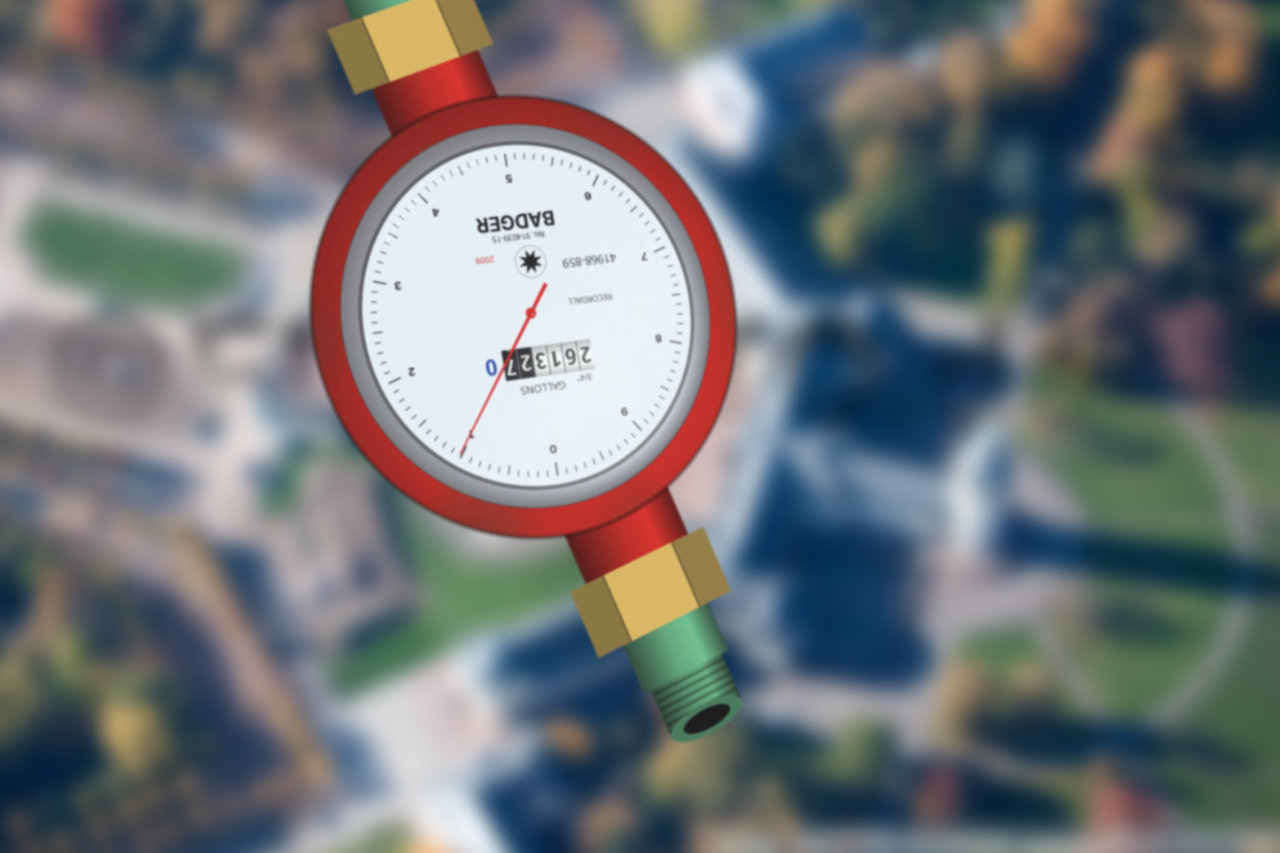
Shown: value=2613271.0 unit=gal
